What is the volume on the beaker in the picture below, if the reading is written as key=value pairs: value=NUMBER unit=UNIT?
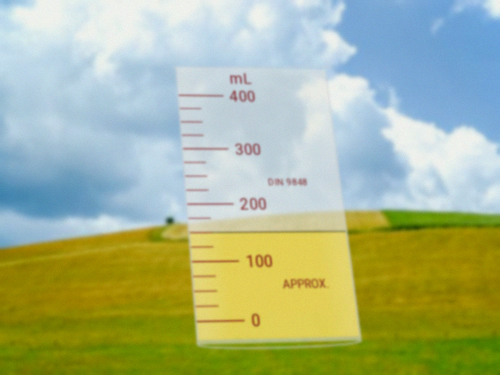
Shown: value=150 unit=mL
